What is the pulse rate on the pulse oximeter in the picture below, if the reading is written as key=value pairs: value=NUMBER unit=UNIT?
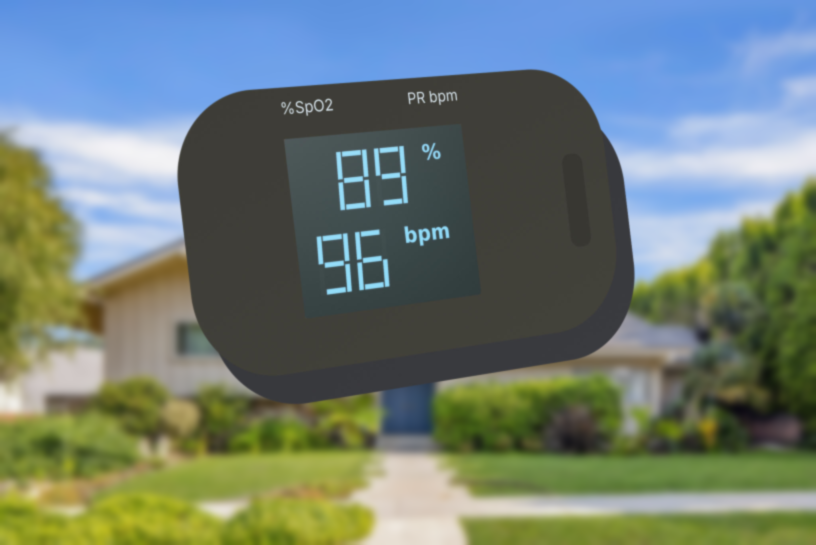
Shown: value=96 unit=bpm
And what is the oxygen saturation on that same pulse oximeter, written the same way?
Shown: value=89 unit=%
